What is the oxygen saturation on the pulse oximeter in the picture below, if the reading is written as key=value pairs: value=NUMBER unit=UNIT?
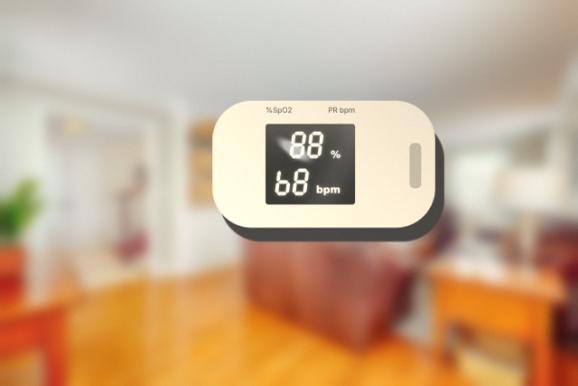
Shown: value=88 unit=%
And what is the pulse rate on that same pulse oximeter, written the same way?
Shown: value=68 unit=bpm
